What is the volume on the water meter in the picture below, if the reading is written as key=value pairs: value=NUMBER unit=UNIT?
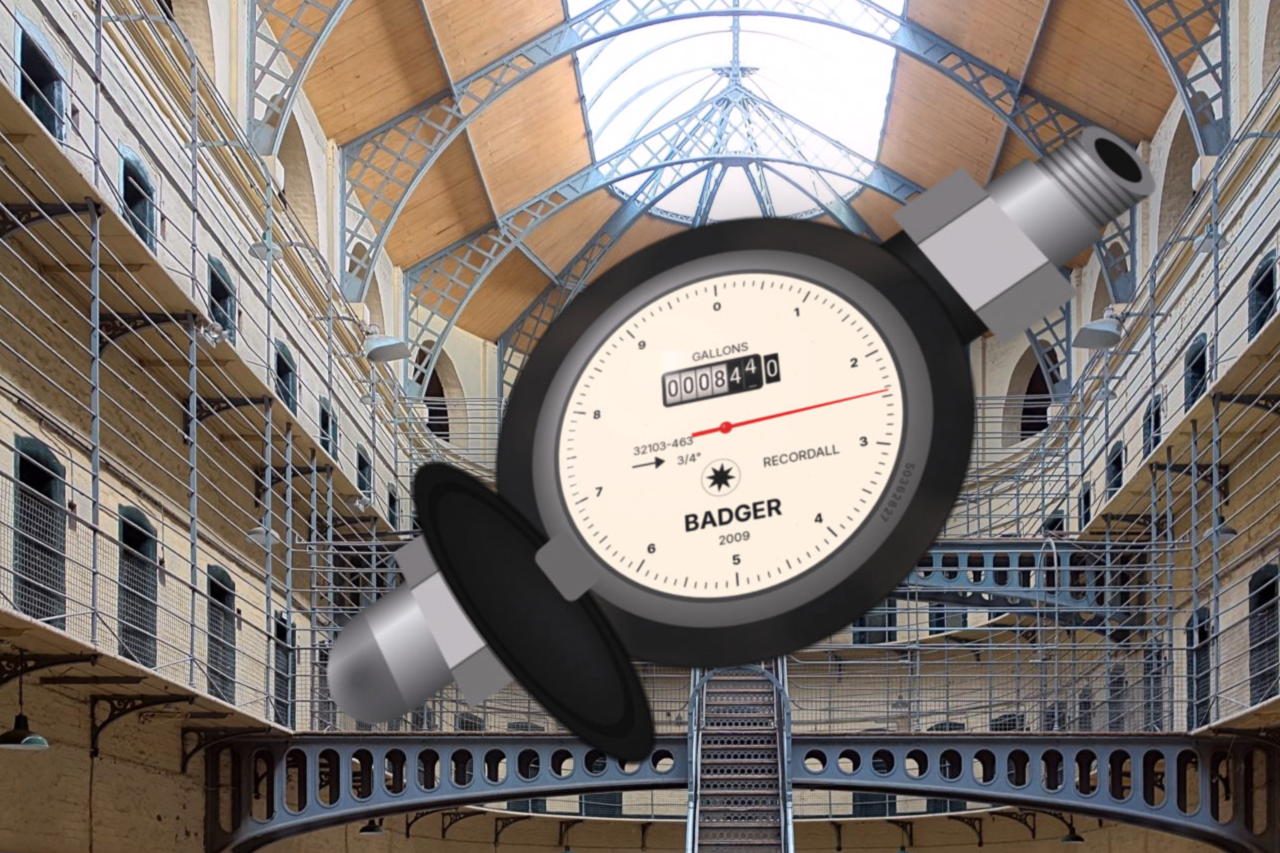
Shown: value=8442.4 unit=gal
